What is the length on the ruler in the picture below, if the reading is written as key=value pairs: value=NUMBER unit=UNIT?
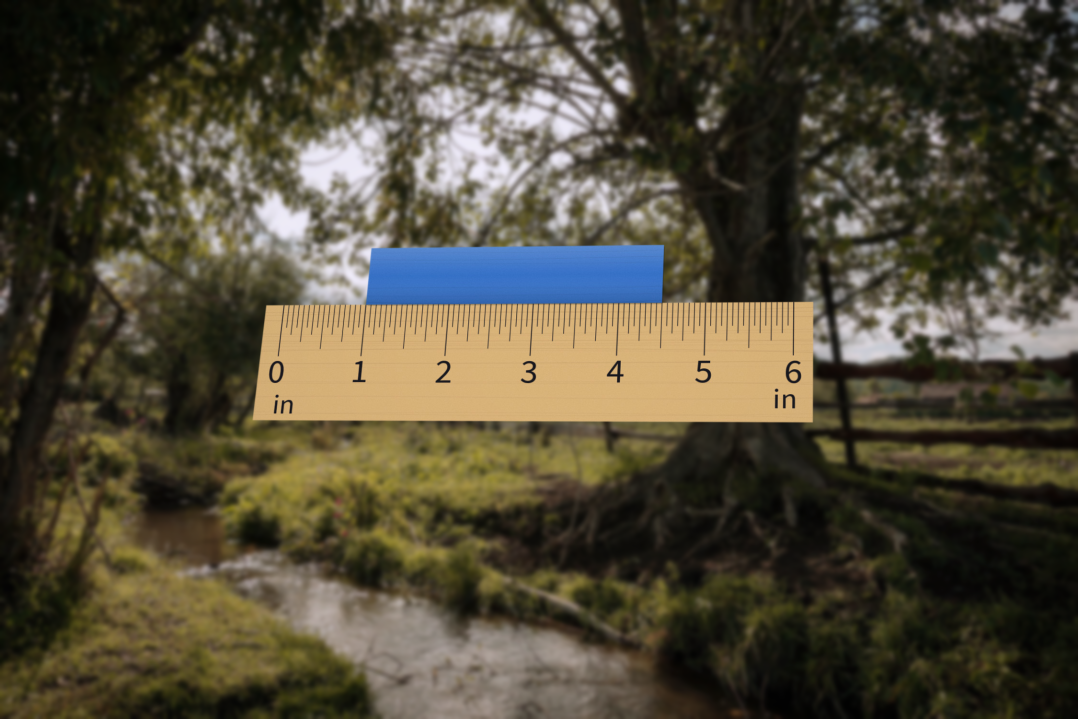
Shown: value=3.5 unit=in
